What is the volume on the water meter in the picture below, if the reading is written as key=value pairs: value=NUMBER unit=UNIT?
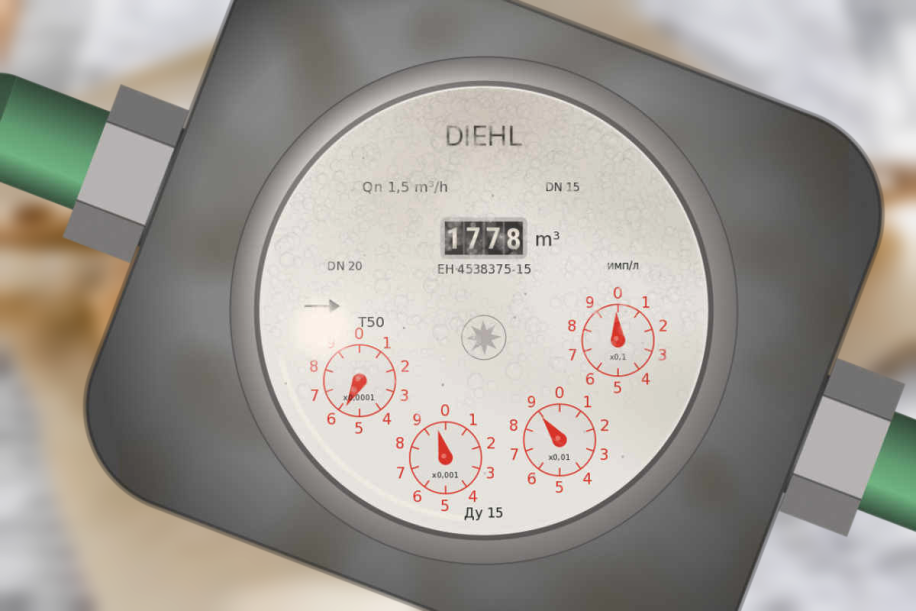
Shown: value=1777.9895 unit=m³
